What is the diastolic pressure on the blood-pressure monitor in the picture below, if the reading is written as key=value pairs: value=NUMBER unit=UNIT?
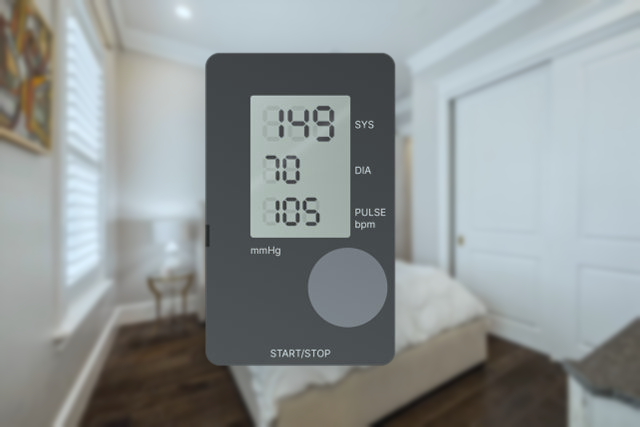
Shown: value=70 unit=mmHg
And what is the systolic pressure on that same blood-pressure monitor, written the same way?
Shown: value=149 unit=mmHg
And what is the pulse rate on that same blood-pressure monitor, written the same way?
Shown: value=105 unit=bpm
